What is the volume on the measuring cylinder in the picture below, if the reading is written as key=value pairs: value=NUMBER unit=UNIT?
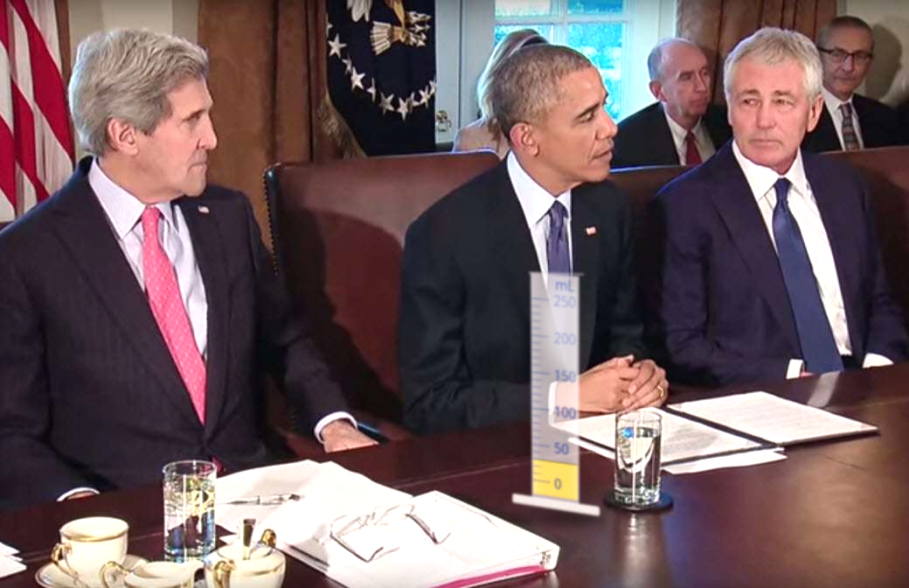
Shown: value=30 unit=mL
